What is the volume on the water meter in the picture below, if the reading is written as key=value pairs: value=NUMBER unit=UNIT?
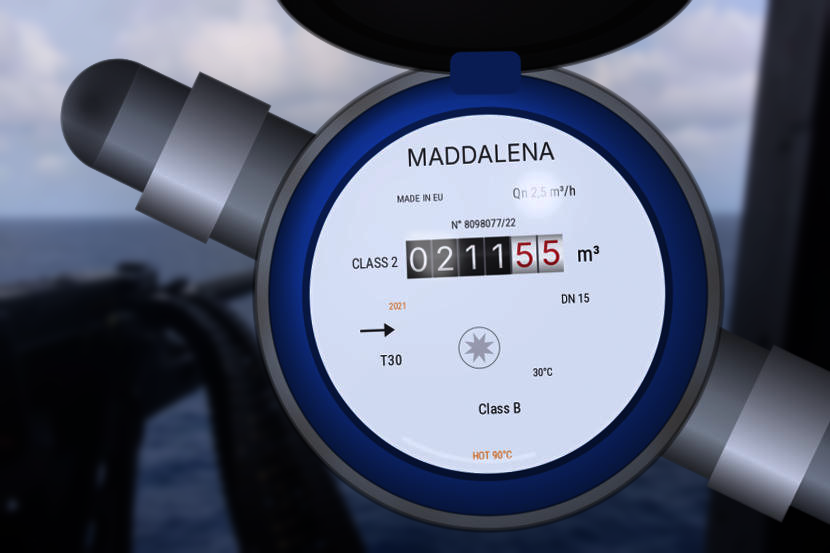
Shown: value=211.55 unit=m³
